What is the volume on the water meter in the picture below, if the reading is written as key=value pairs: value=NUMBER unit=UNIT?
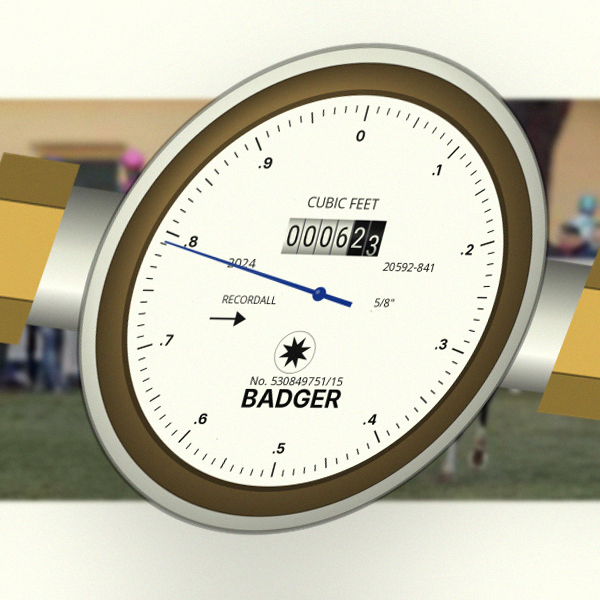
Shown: value=622.79 unit=ft³
